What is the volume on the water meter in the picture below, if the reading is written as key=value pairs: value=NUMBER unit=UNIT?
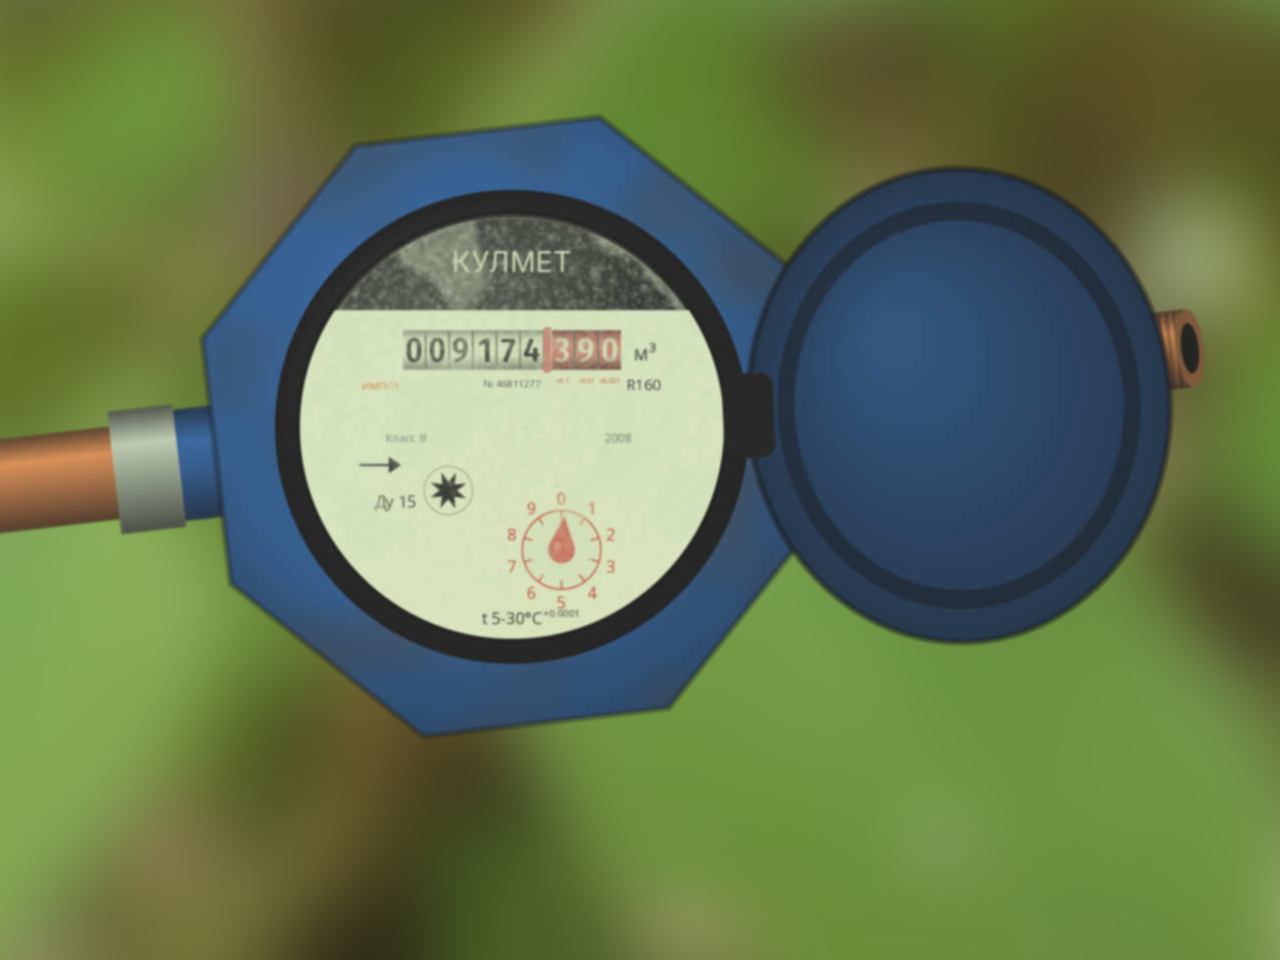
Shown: value=9174.3900 unit=m³
